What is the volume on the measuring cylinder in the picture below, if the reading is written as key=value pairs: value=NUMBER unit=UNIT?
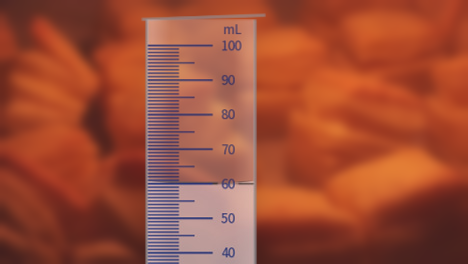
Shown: value=60 unit=mL
